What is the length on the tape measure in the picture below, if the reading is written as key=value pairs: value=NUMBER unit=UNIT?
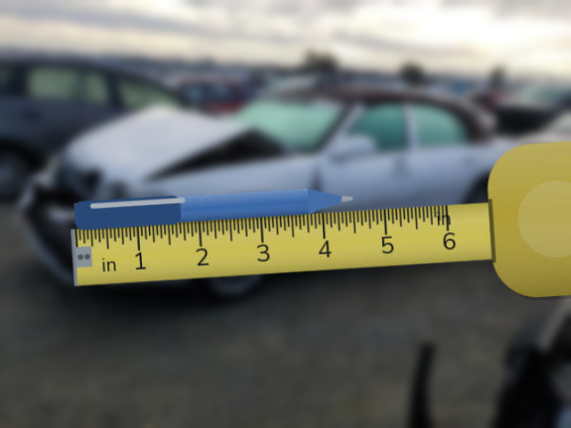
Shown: value=4.5 unit=in
